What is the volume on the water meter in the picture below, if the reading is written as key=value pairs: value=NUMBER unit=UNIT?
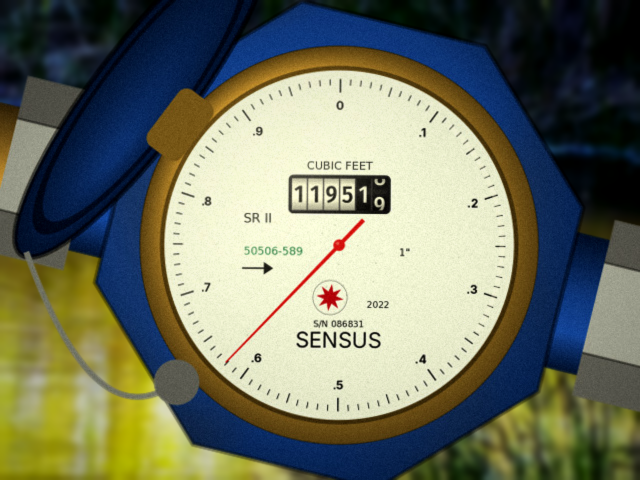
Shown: value=119518.62 unit=ft³
